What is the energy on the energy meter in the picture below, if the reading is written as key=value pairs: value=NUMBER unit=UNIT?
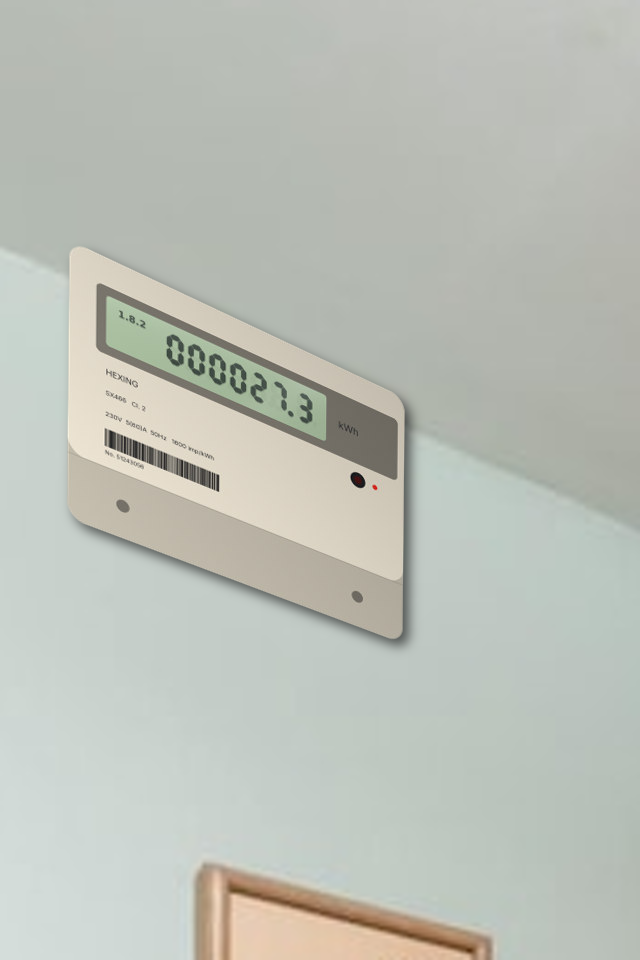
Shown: value=27.3 unit=kWh
